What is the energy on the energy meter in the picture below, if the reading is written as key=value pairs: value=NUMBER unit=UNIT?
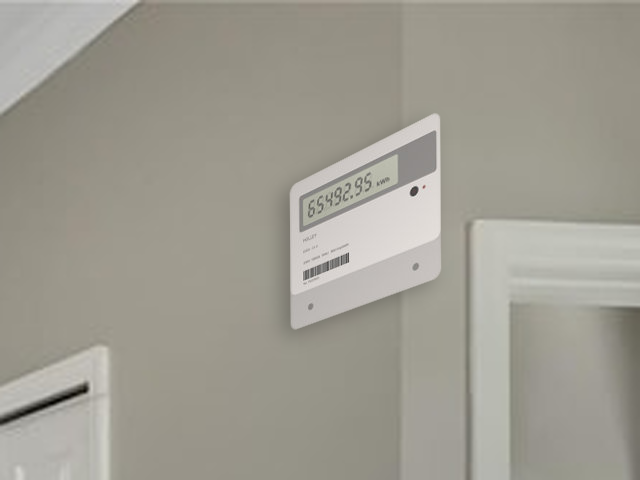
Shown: value=65492.95 unit=kWh
